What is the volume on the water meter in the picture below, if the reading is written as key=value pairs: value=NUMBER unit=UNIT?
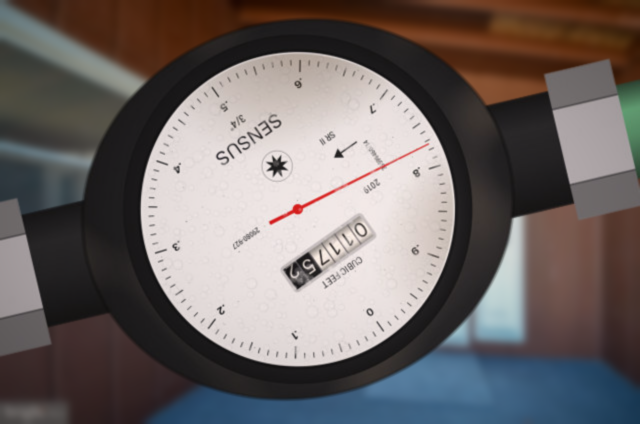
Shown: value=11751.77 unit=ft³
